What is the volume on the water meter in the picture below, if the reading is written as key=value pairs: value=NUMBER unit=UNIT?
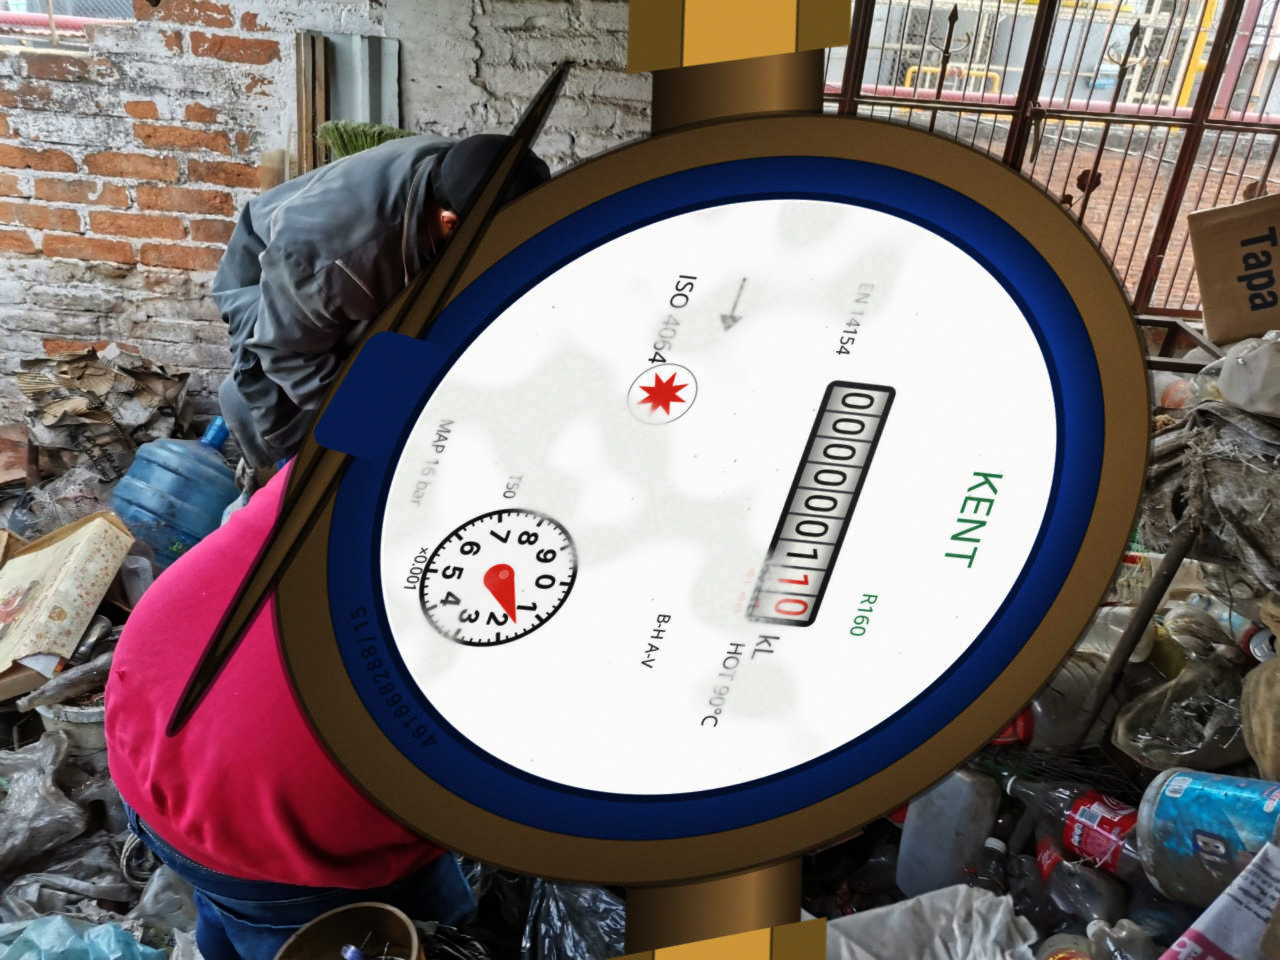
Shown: value=1.101 unit=kL
